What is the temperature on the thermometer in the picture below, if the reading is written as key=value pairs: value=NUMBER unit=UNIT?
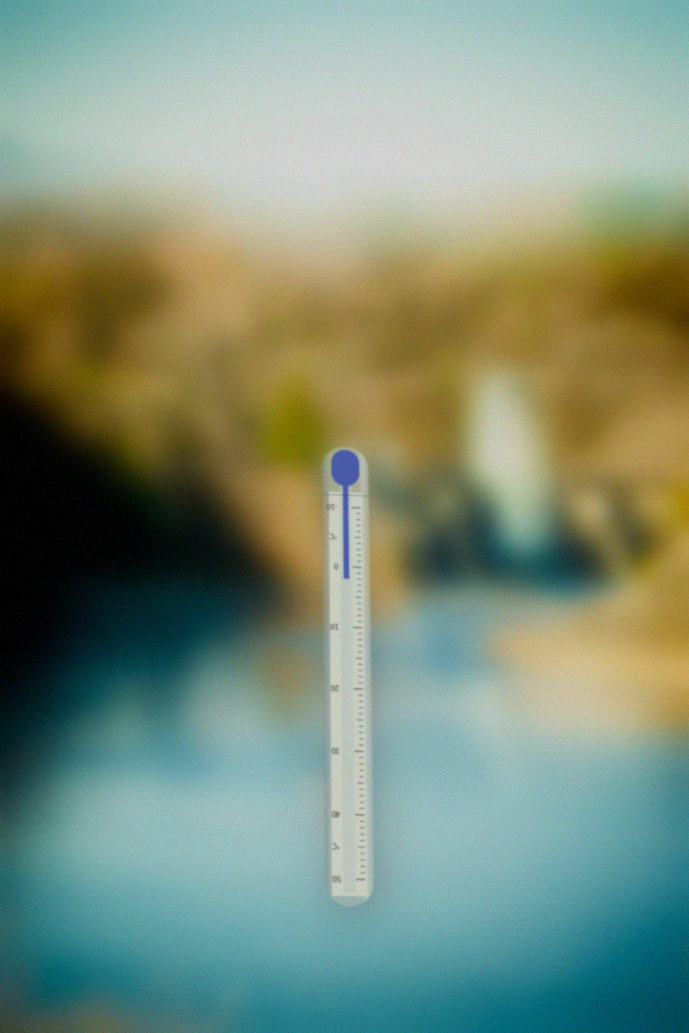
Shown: value=2 unit=°C
